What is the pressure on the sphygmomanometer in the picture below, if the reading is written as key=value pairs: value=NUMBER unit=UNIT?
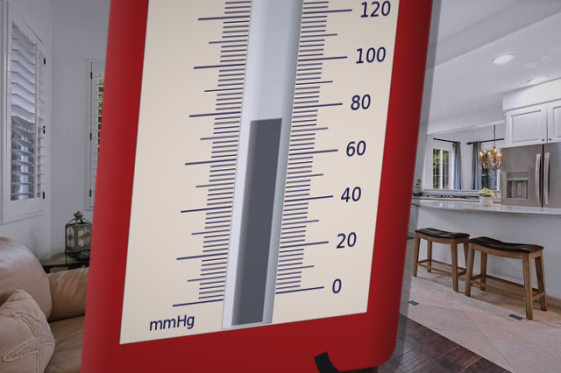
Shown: value=76 unit=mmHg
